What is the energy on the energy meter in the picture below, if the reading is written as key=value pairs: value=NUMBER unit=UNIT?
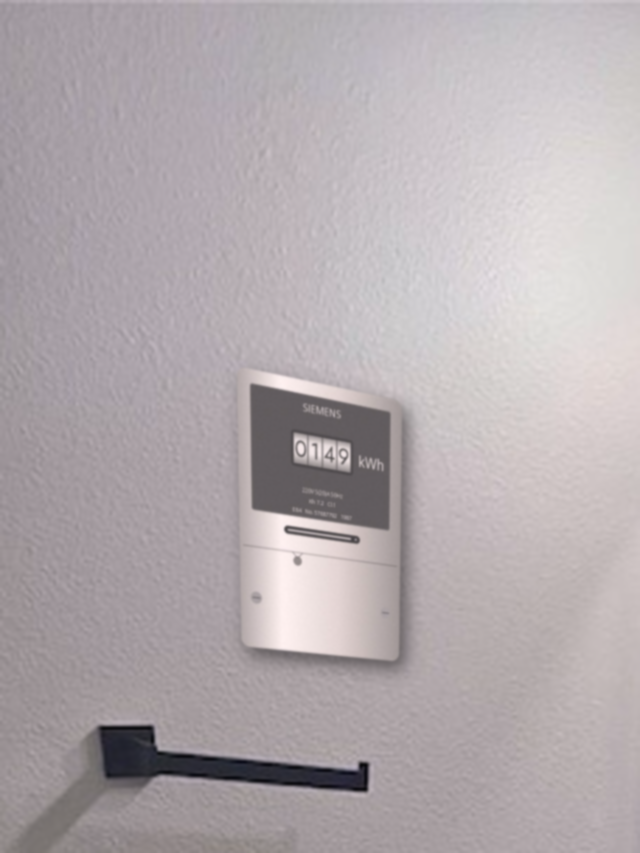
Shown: value=149 unit=kWh
